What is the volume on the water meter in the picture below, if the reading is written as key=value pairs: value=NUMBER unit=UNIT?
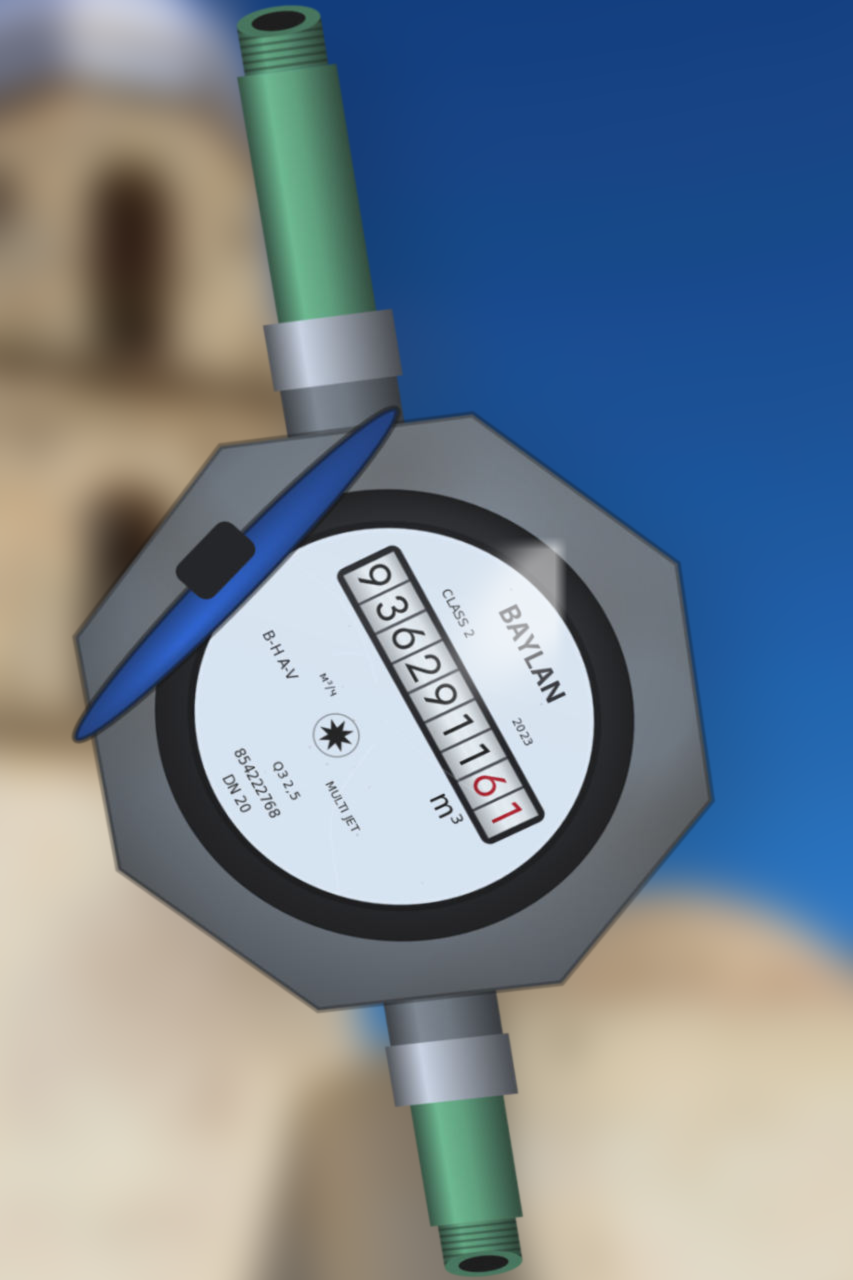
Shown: value=9362911.61 unit=m³
